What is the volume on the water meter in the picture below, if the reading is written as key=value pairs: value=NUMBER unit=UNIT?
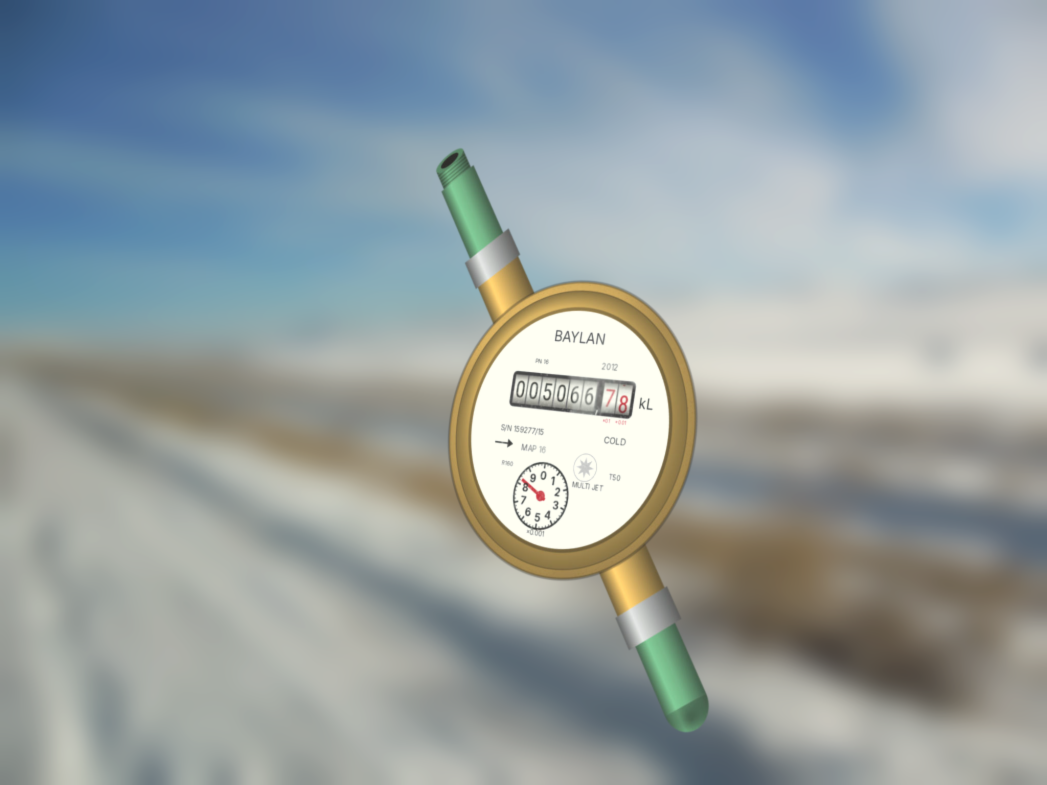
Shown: value=5066.778 unit=kL
